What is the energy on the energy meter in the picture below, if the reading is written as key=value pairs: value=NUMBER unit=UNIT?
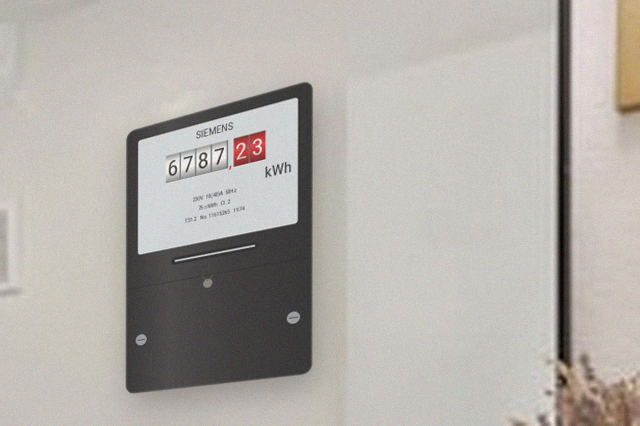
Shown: value=6787.23 unit=kWh
